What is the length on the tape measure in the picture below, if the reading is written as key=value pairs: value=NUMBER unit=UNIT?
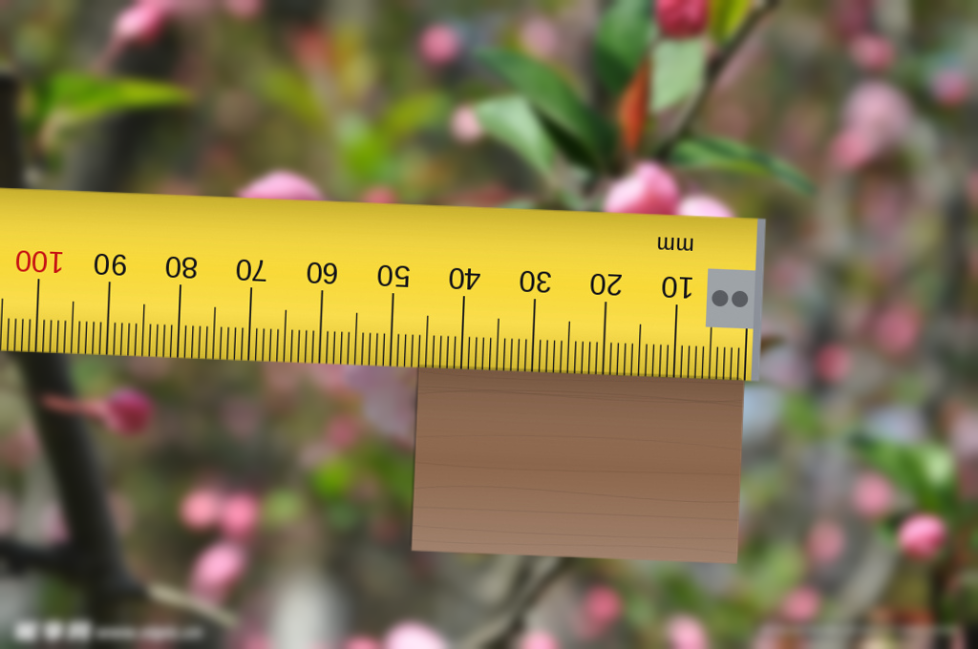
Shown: value=46 unit=mm
